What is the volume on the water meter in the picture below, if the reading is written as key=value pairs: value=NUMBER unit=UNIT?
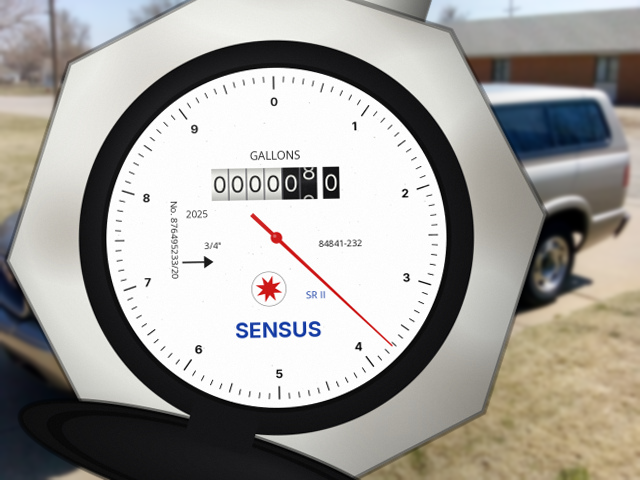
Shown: value=83.7 unit=gal
